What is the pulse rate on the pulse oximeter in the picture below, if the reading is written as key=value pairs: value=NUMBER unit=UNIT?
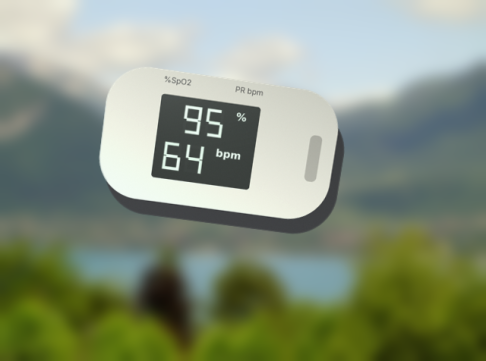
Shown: value=64 unit=bpm
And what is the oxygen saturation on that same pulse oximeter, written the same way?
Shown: value=95 unit=%
